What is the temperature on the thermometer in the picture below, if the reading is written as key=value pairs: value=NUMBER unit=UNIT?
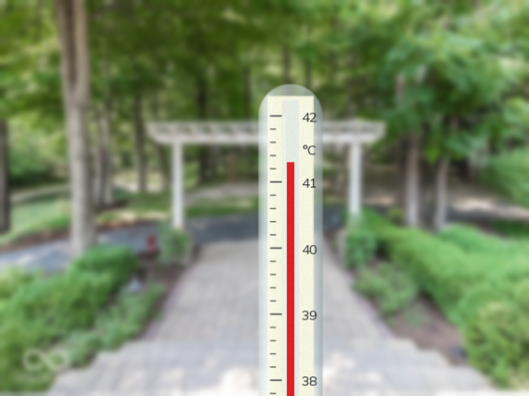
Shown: value=41.3 unit=°C
